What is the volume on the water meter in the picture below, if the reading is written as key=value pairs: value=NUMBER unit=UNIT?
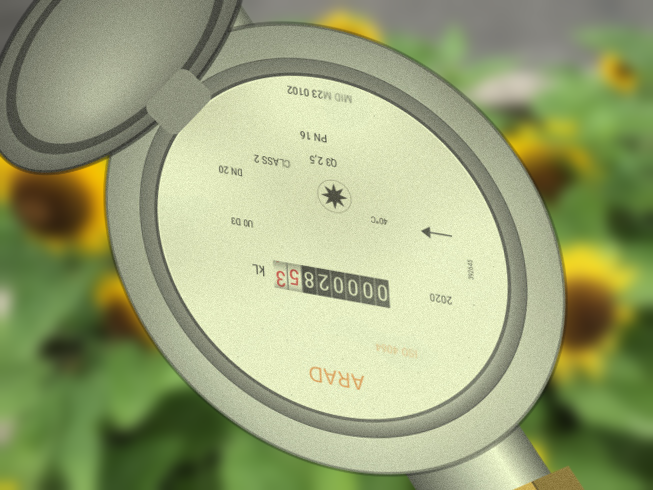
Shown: value=28.53 unit=kL
